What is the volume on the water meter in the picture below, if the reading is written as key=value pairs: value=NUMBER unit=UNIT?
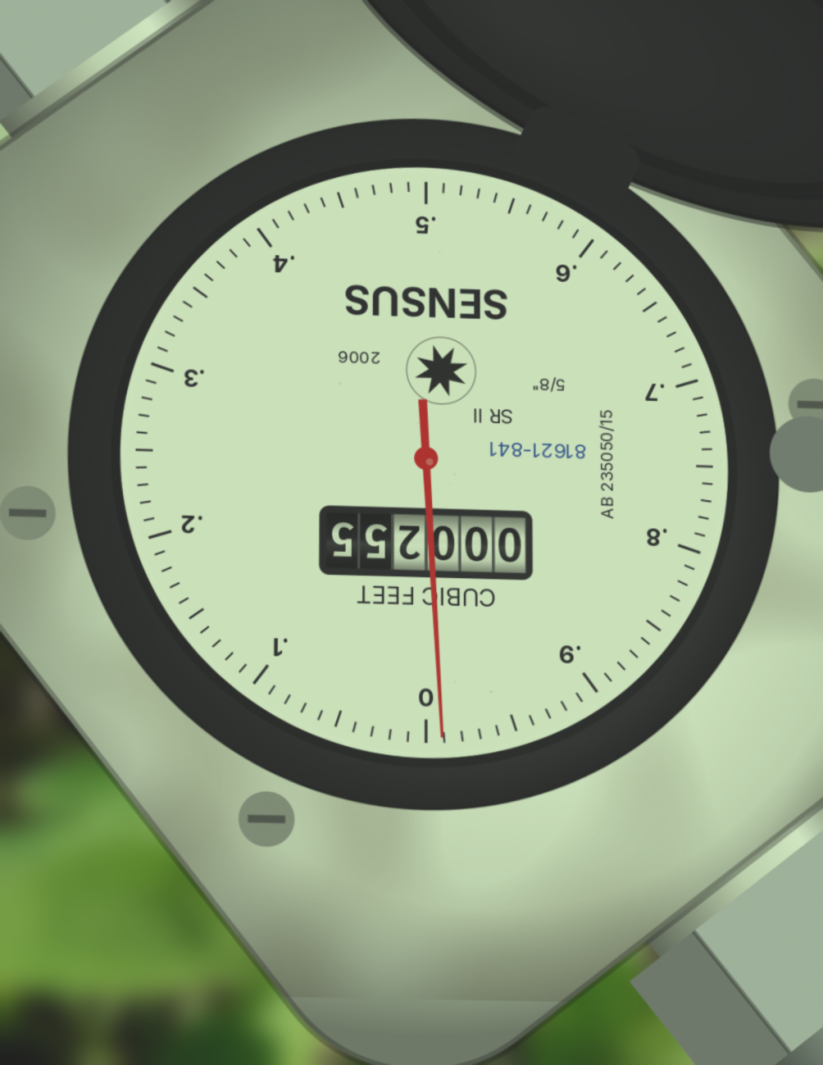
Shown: value=254.99 unit=ft³
